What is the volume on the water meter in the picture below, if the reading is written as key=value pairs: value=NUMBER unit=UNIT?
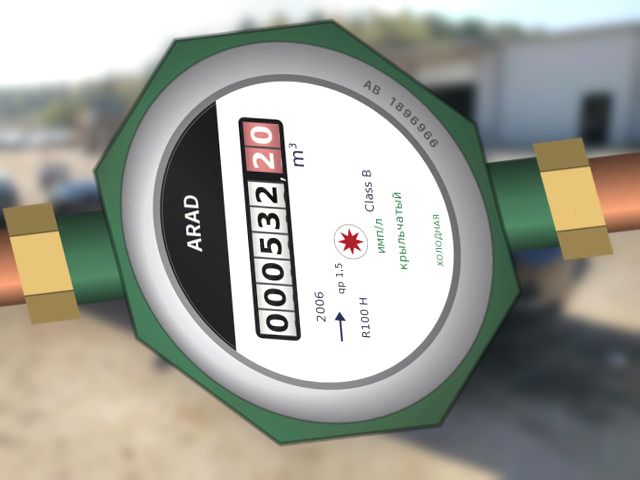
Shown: value=532.20 unit=m³
